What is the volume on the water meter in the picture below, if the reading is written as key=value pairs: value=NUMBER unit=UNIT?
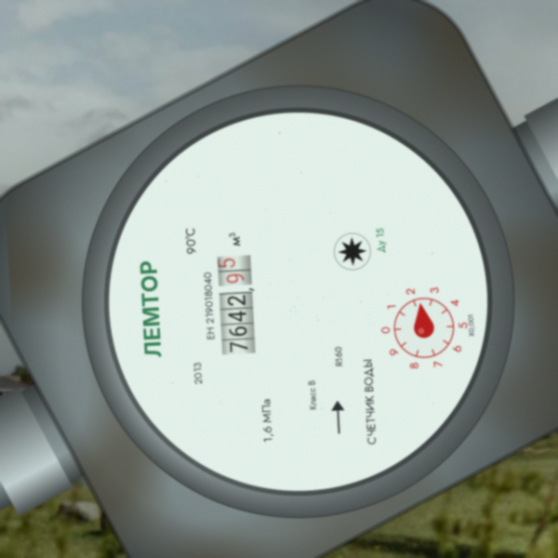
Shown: value=7642.952 unit=m³
